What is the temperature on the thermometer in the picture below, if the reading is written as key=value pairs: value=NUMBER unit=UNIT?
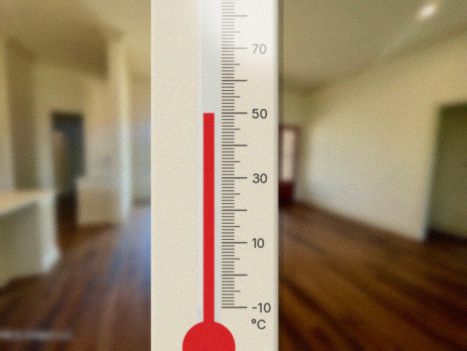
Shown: value=50 unit=°C
